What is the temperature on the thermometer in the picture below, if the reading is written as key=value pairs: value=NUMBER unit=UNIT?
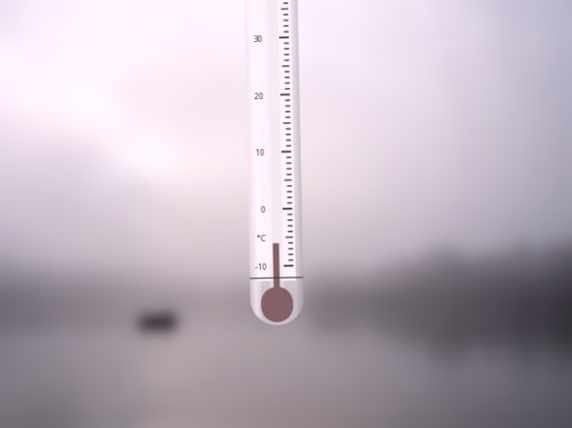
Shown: value=-6 unit=°C
